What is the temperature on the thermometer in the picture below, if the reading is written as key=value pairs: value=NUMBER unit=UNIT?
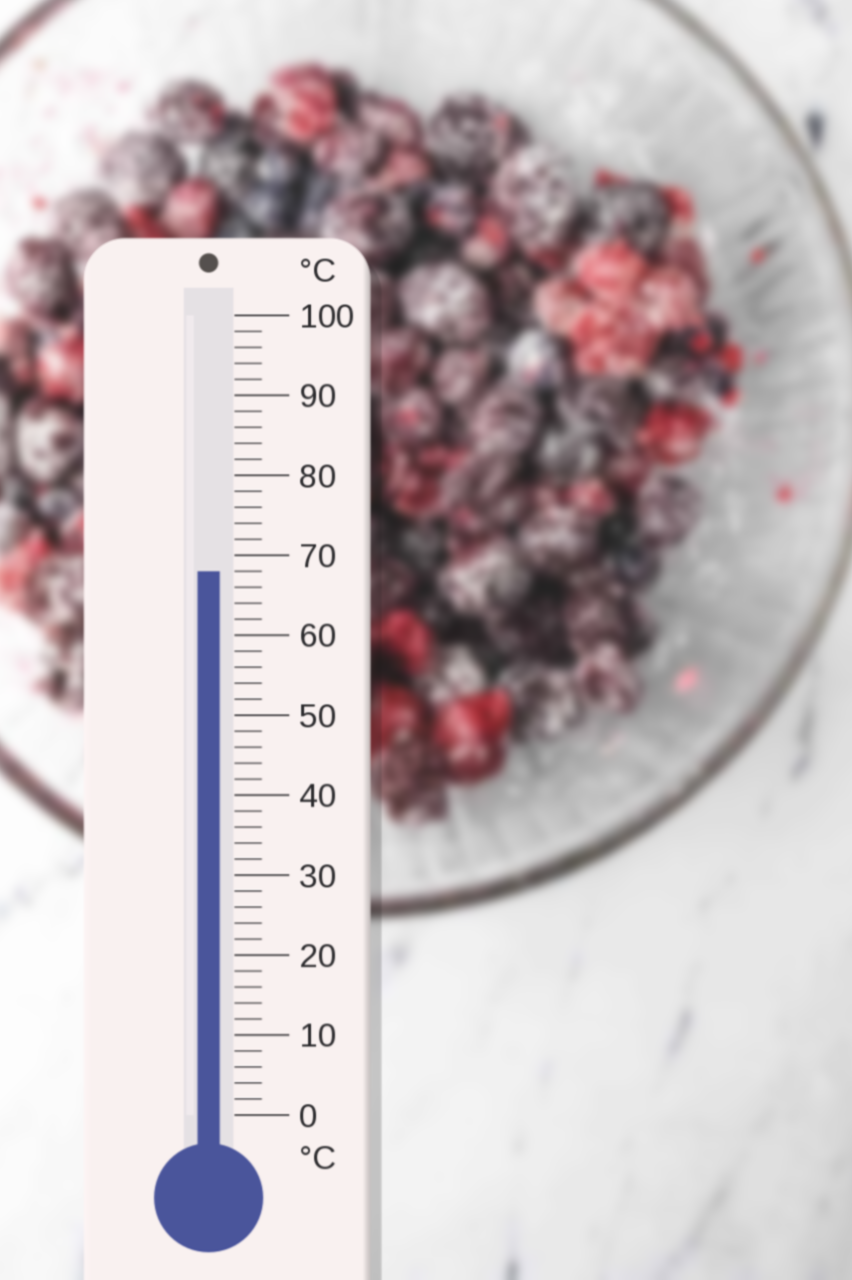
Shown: value=68 unit=°C
